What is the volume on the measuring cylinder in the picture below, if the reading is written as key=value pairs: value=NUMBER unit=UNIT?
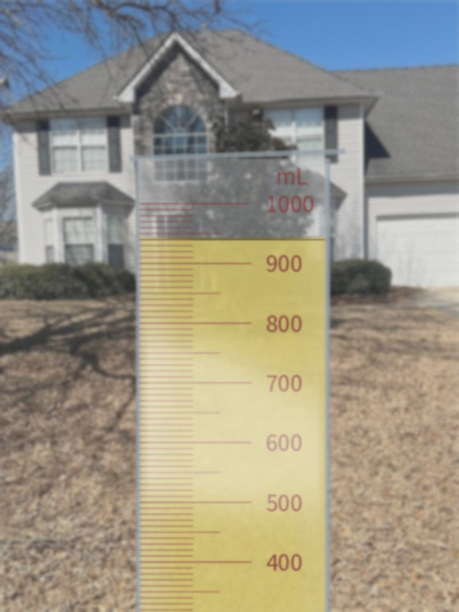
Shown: value=940 unit=mL
